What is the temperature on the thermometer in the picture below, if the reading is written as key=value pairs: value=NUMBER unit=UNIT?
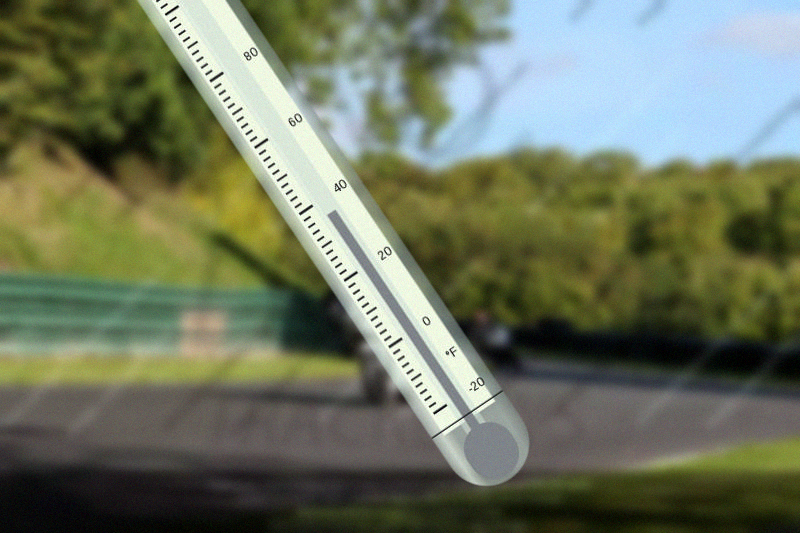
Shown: value=36 unit=°F
